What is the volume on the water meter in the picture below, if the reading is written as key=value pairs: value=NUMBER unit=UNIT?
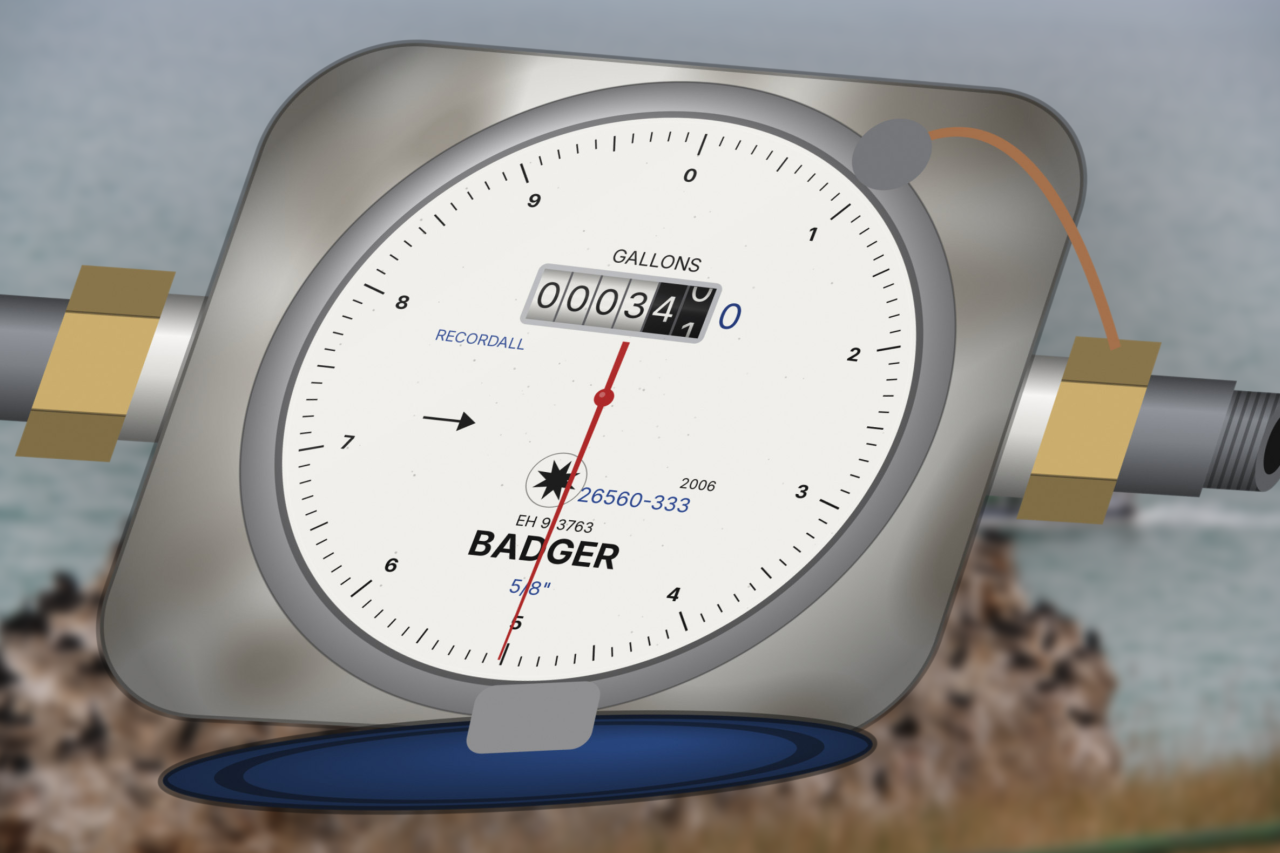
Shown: value=3405.0 unit=gal
